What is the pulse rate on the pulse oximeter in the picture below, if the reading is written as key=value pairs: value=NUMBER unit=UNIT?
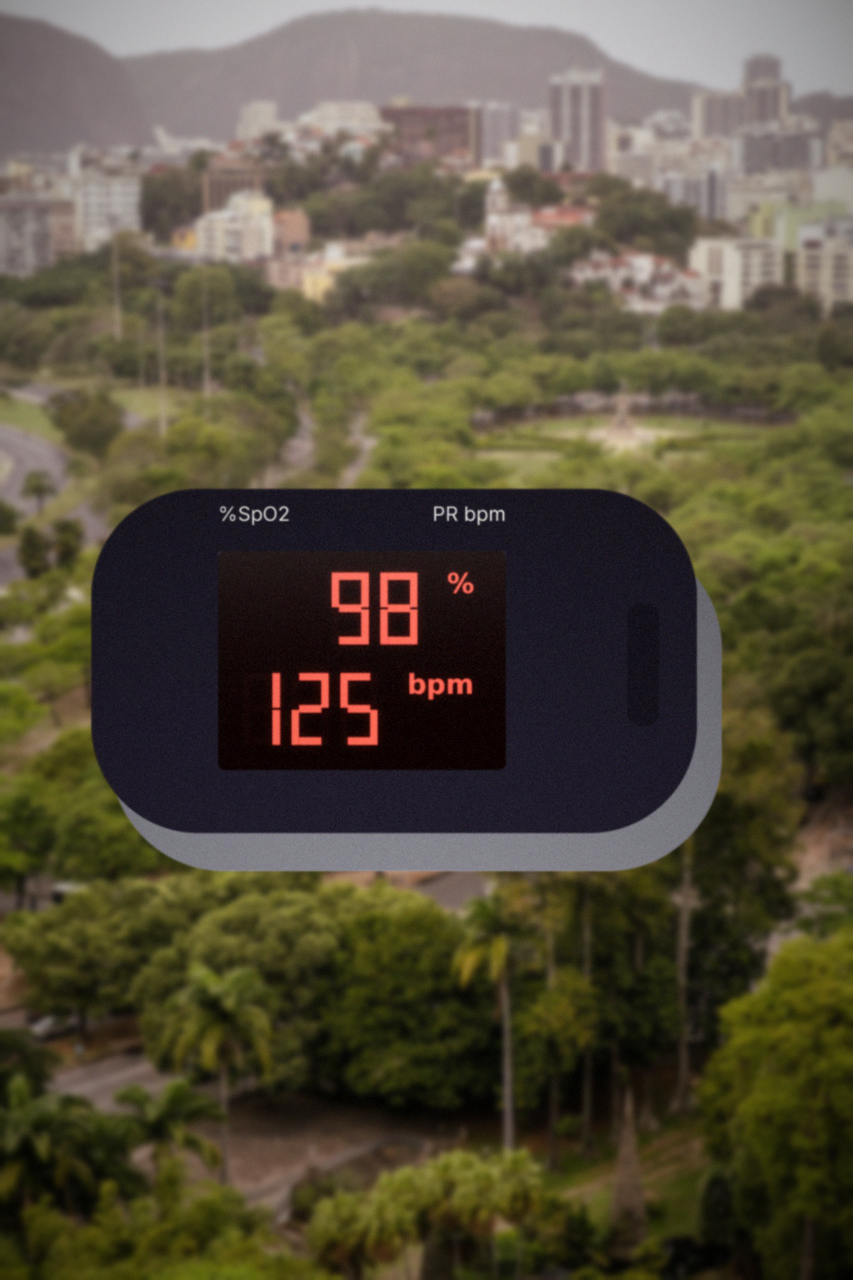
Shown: value=125 unit=bpm
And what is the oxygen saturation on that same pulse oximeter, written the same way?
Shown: value=98 unit=%
